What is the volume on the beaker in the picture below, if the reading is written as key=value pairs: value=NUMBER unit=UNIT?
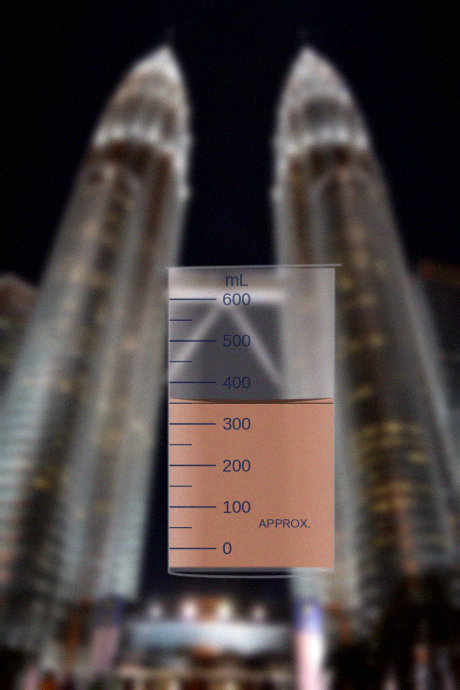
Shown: value=350 unit=mL
